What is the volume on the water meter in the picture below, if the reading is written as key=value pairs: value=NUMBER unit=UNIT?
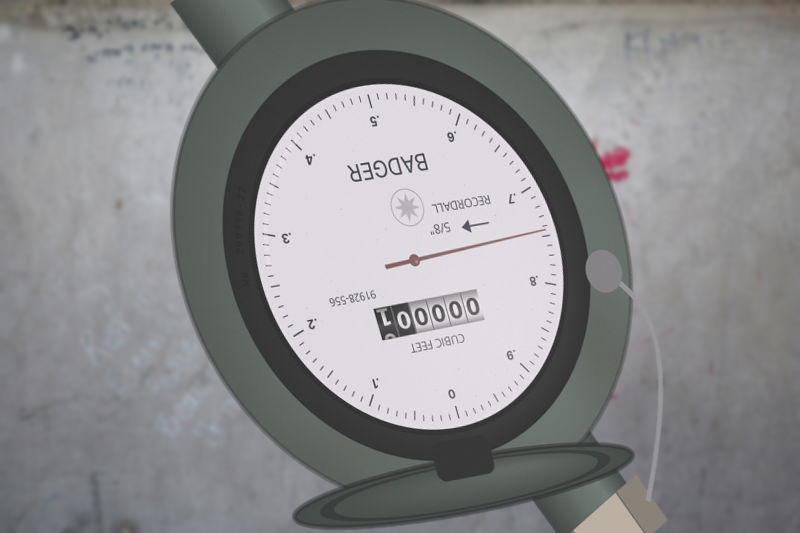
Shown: value=0.74 unit=ft³
